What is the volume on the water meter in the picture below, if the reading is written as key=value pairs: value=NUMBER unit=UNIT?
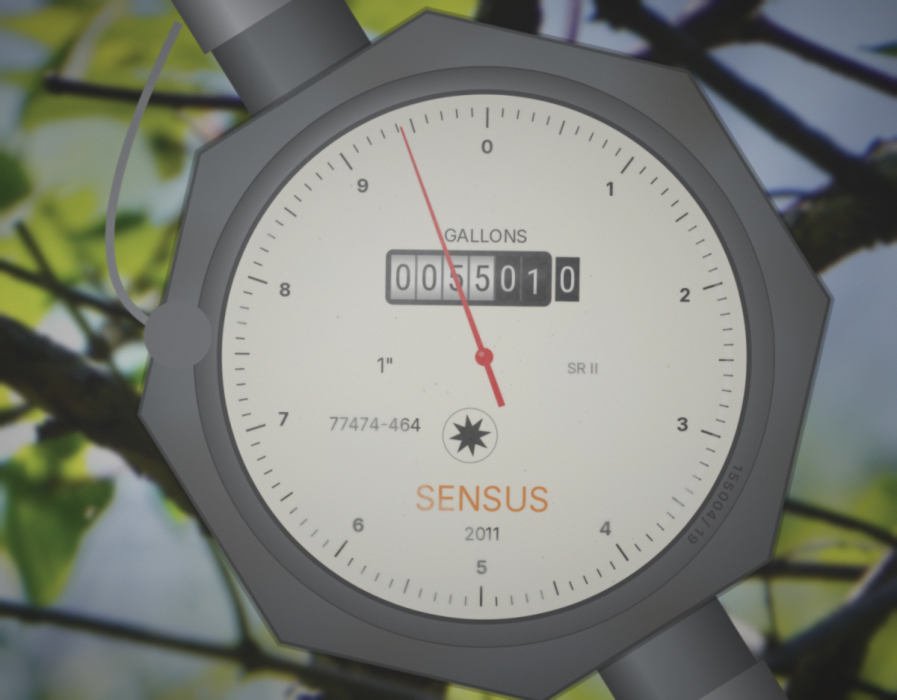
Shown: value=55009.4 unit=gal
